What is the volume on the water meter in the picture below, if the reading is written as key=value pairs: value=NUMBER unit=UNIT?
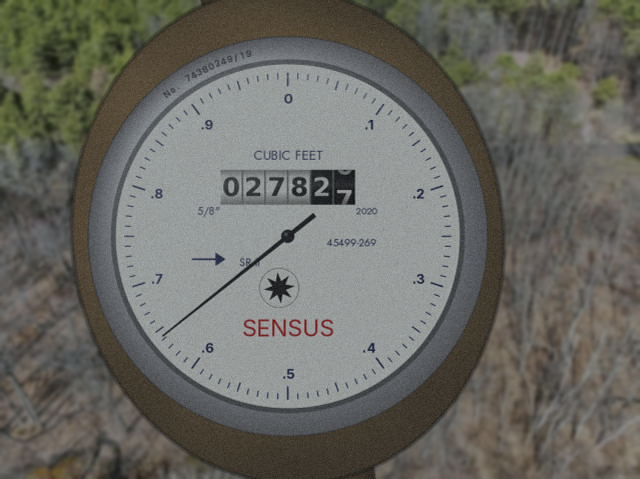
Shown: value=27826.64 unit=ft³
